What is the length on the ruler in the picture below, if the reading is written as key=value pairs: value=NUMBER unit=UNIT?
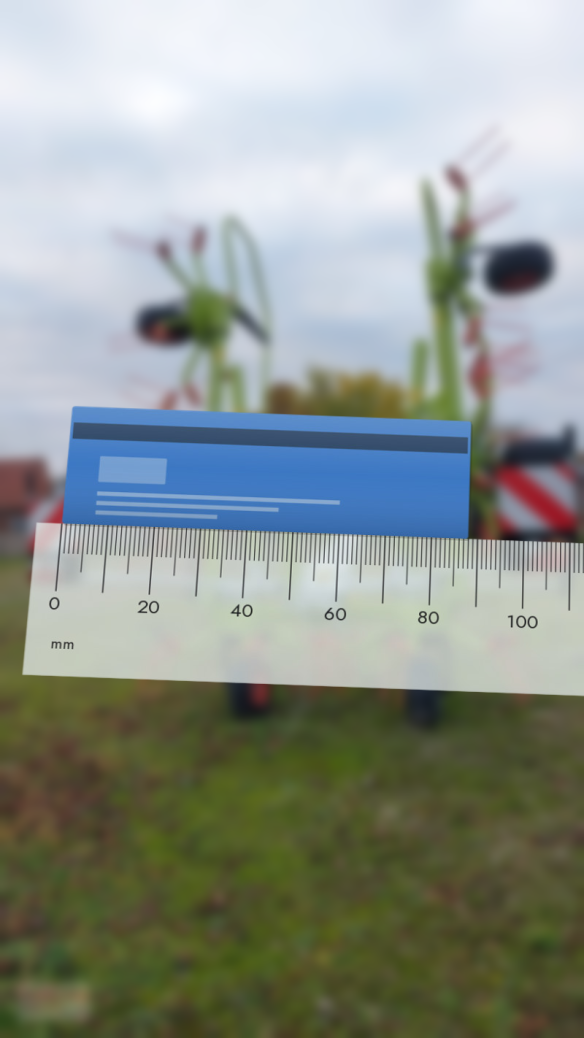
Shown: value=88 unit=mm
